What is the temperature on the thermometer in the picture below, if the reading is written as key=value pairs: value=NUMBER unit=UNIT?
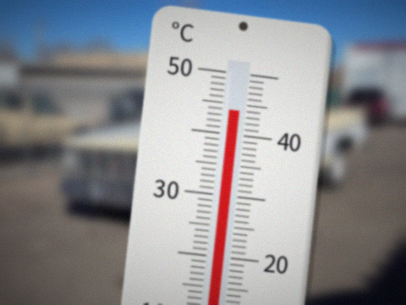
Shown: value=44 unit=°C
